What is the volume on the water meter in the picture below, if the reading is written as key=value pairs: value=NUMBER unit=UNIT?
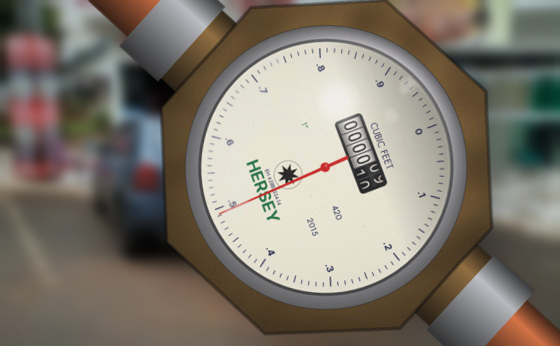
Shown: value=9.49 unit=ft³
